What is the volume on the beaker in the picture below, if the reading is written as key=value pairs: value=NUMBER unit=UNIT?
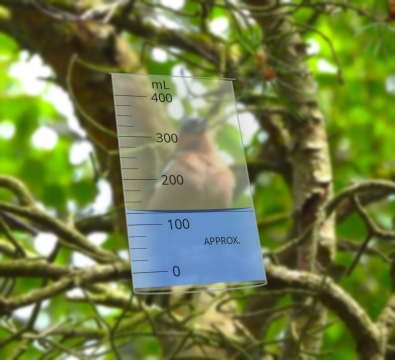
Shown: value=125 unit=mL
